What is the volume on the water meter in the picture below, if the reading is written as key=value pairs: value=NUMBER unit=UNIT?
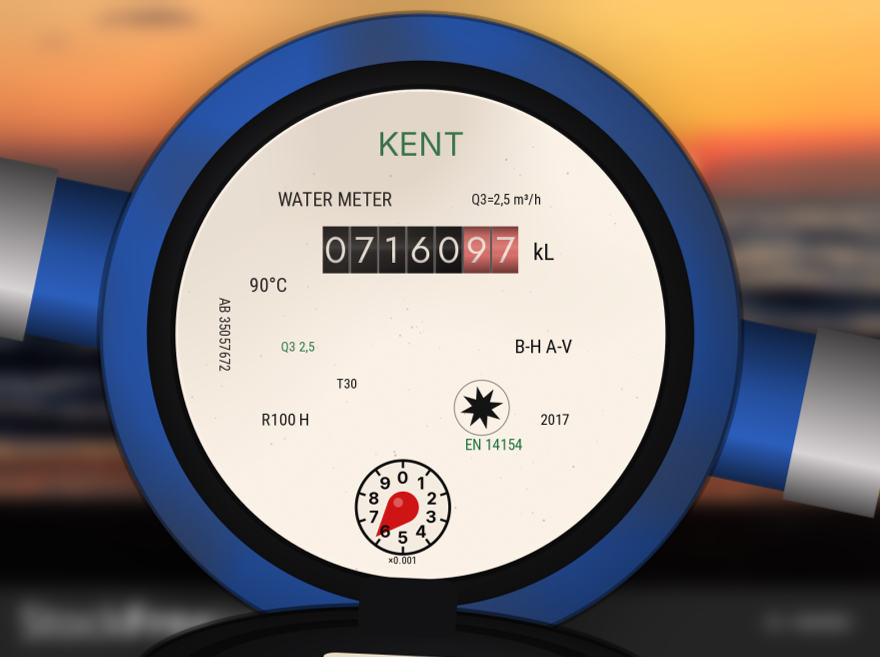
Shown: value=7160.976 unit=kL
